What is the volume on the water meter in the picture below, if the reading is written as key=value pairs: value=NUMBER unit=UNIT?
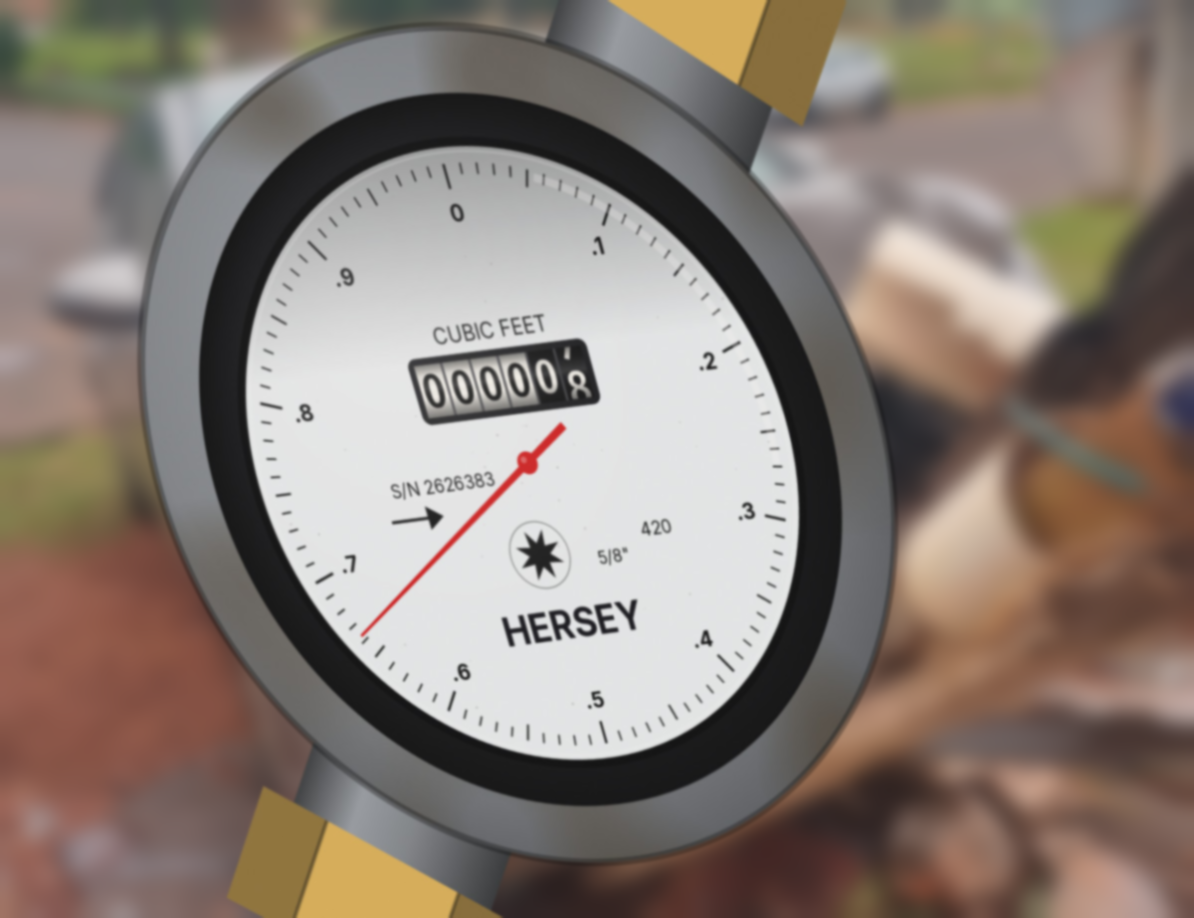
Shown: value=7.66 unit=ft³
